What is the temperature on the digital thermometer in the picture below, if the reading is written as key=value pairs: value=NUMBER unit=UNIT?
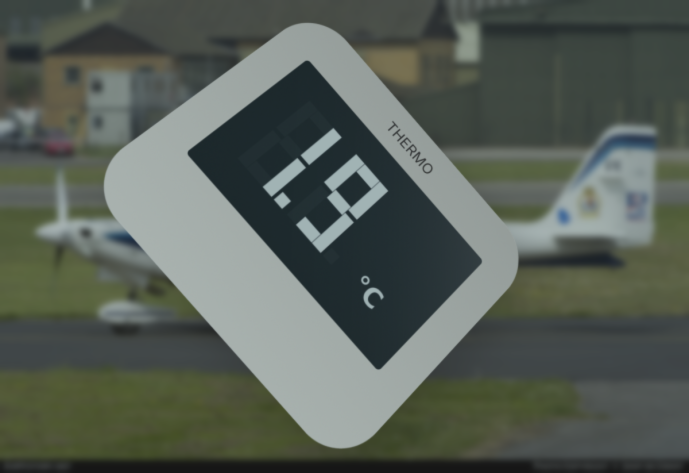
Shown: value=1.9 unit=°C
